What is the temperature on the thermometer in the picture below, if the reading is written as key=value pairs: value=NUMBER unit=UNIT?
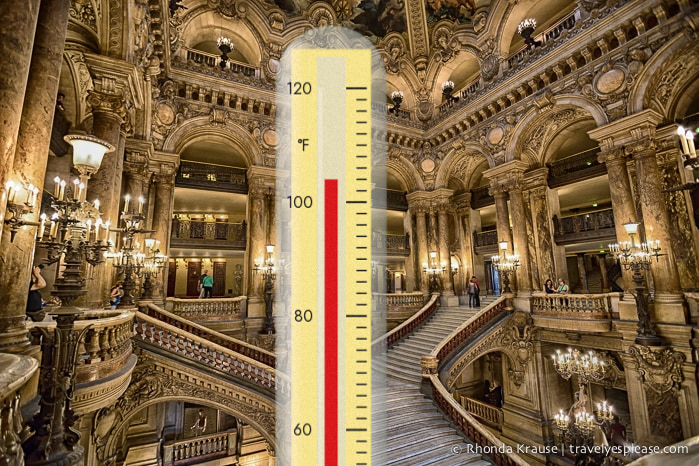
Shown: value=104 unit=°F
